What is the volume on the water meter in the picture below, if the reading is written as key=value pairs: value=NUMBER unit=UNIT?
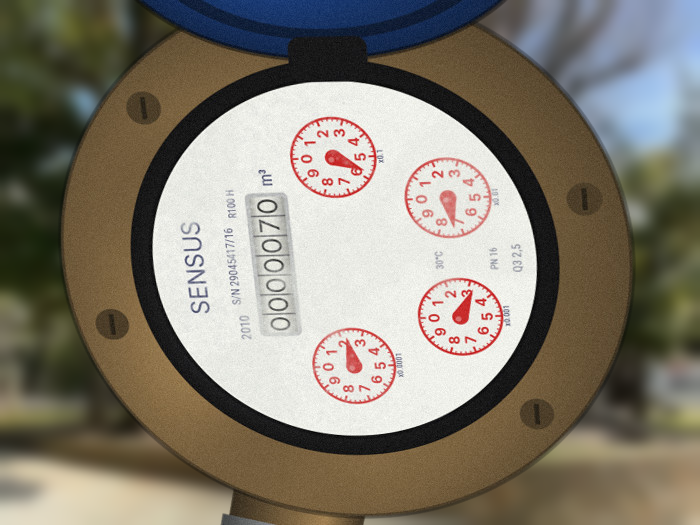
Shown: value=70.5732 unit=m³
